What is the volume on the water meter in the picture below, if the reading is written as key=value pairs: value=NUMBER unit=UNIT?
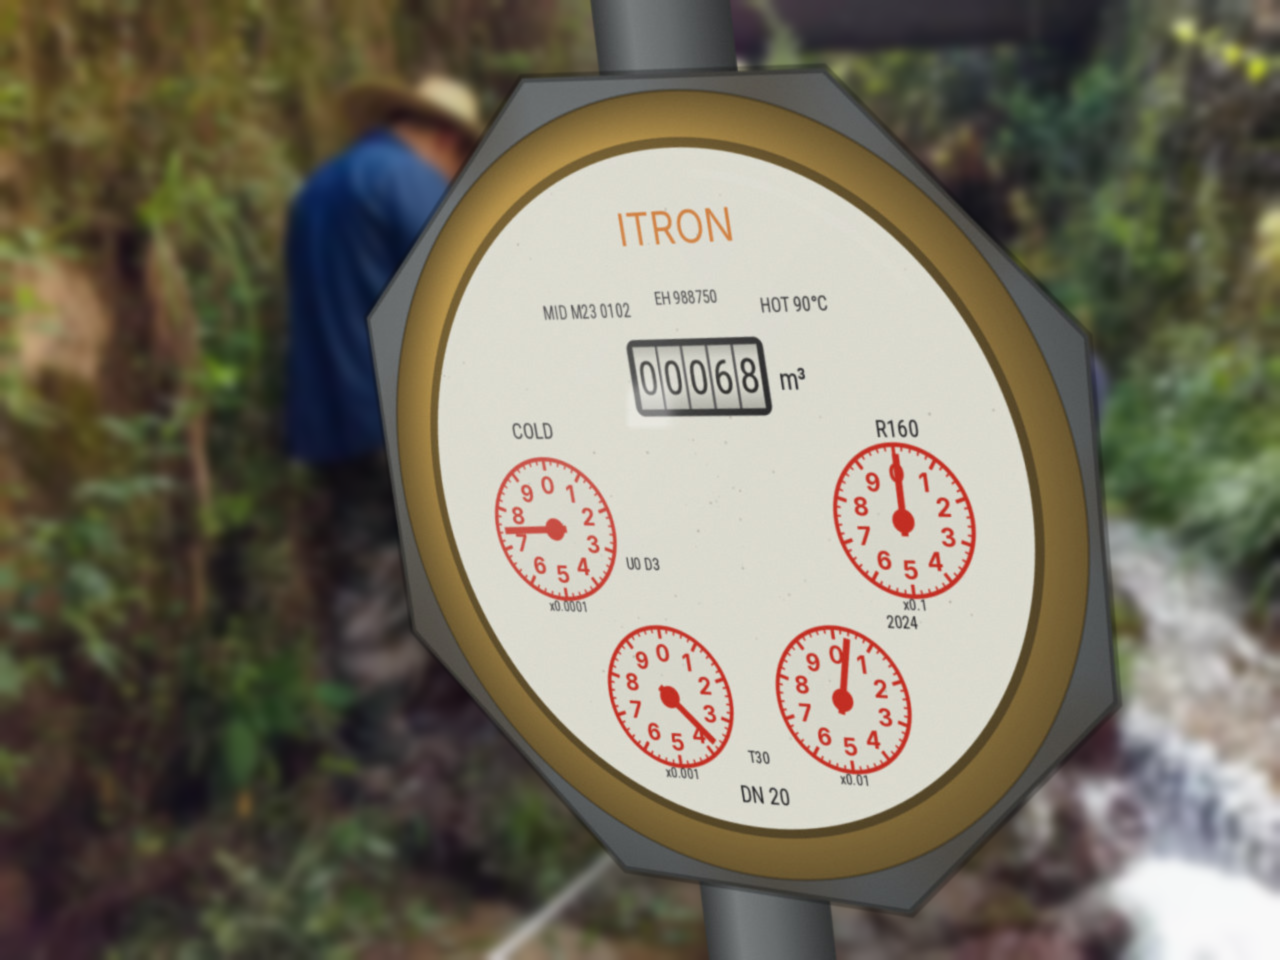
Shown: value=68.0037 unit=m³
